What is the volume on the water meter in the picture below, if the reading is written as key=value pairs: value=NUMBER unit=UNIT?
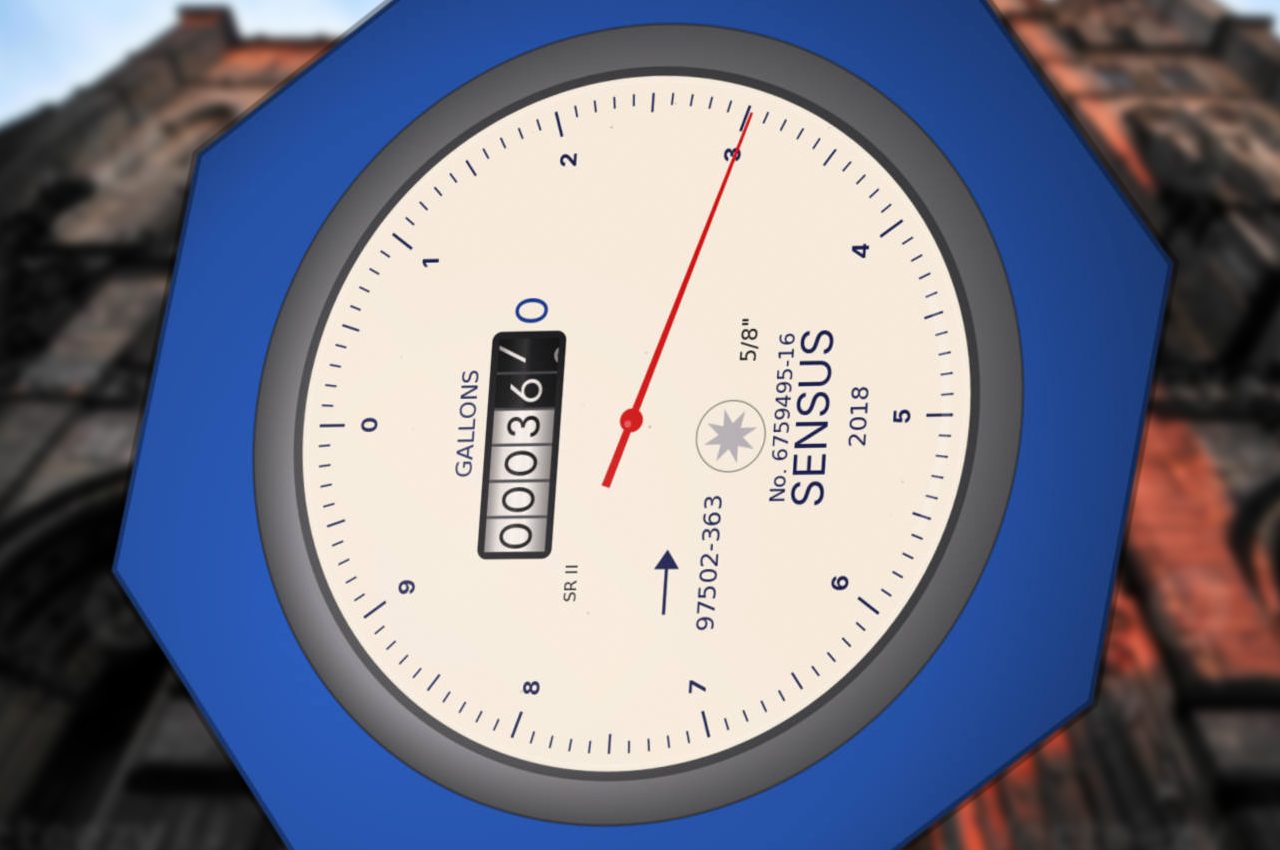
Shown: value=3673.0 unit=gal
